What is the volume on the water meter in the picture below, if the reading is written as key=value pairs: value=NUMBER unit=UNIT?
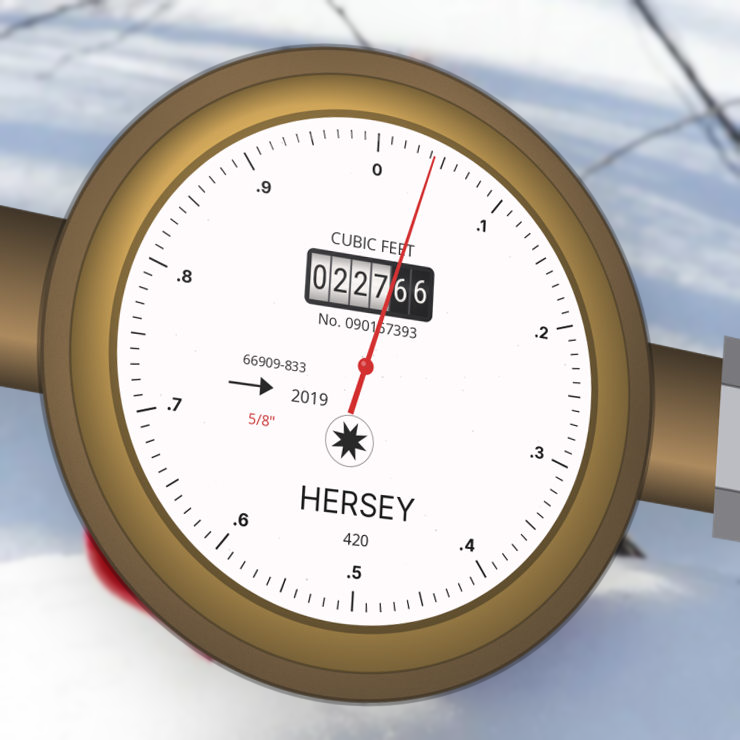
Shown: value=22766.04 unit=ft³
